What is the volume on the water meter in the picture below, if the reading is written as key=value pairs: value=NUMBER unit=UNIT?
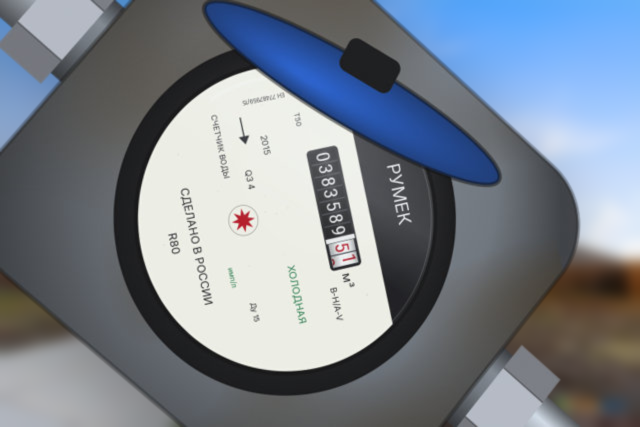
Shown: value=383589.51 unit=m³
